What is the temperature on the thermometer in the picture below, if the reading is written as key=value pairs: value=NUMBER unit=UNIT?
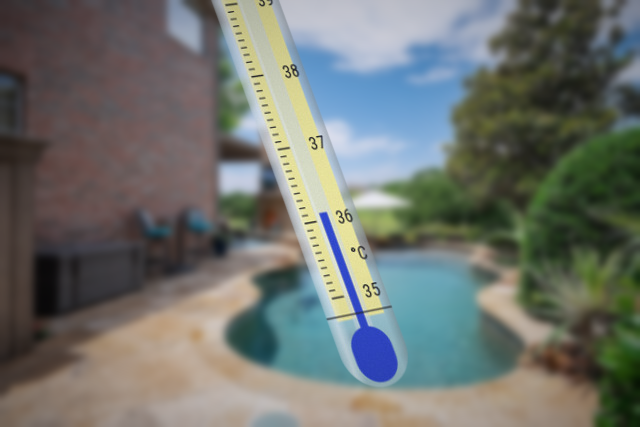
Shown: value=36.1 unit=°C
